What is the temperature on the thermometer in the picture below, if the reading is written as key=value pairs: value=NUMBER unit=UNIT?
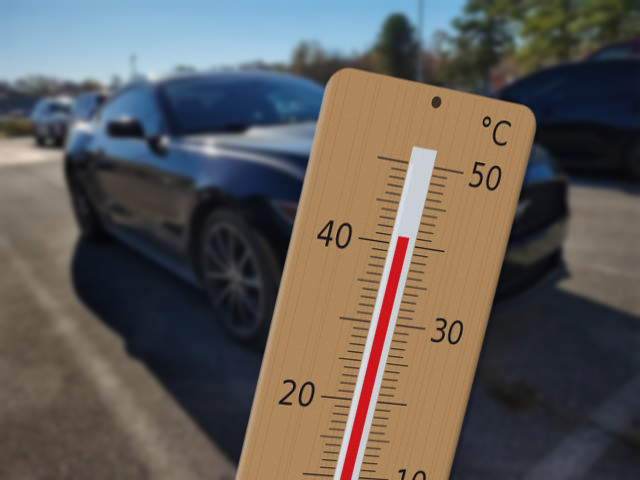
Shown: value=41 unit=°C
